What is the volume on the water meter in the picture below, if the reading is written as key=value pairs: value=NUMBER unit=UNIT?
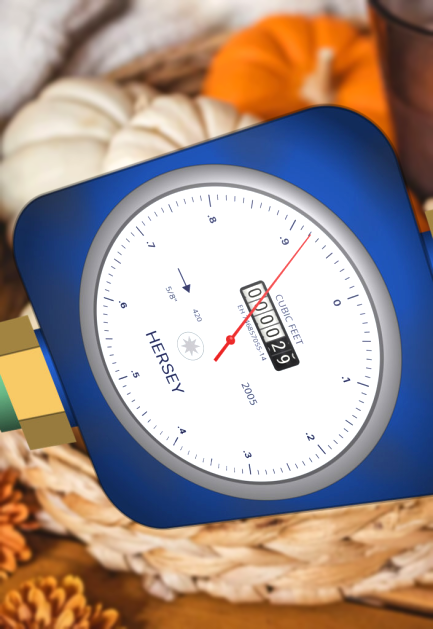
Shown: value=28.92 unit=ft³
